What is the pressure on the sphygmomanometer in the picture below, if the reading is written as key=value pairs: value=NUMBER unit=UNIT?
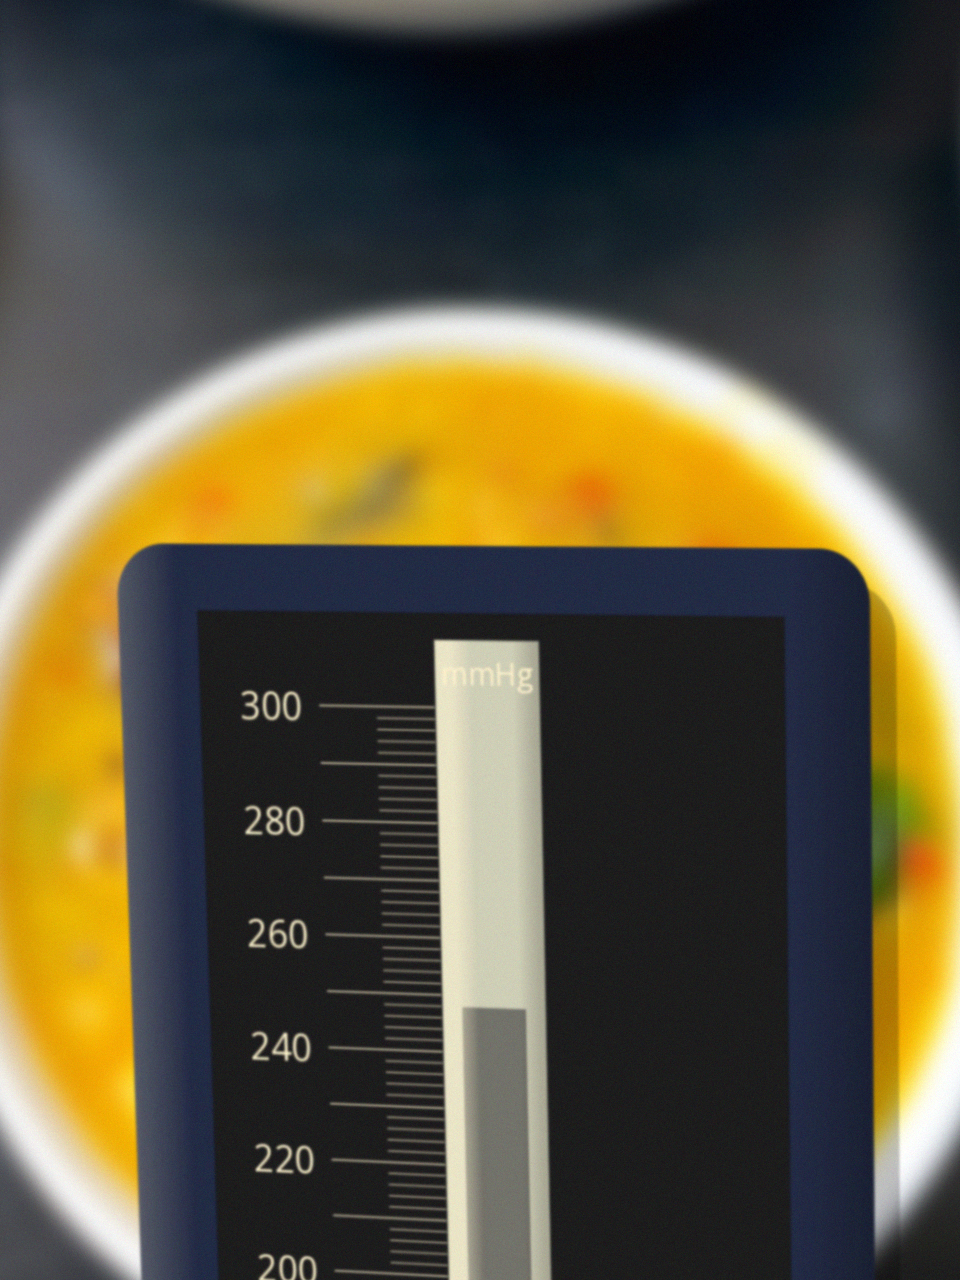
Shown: value=248 unit=mmHg
